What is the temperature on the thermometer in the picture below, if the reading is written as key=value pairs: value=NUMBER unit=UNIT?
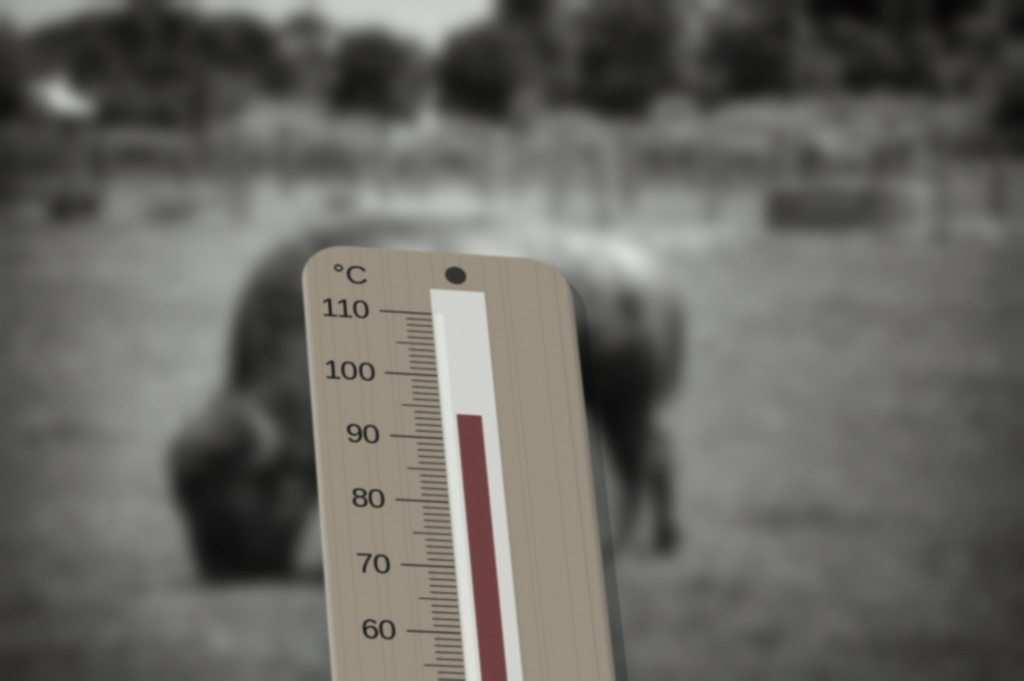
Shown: value=94 unit=°C
